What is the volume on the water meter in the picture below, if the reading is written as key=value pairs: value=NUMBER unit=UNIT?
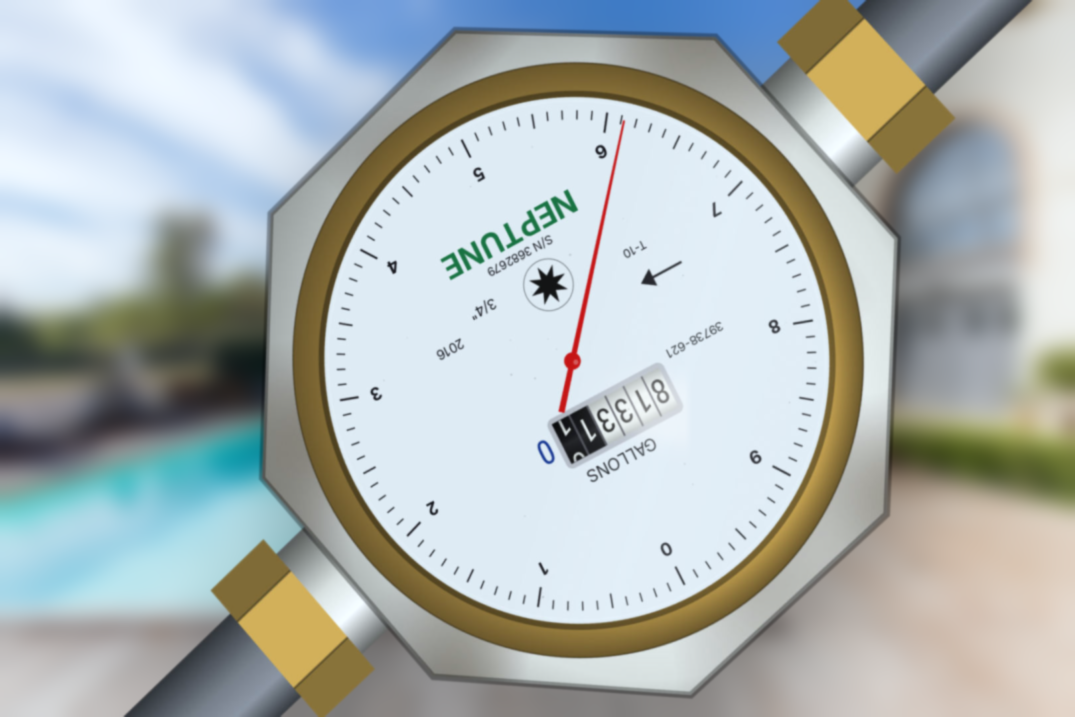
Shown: value=8133106.1 unit=gal
